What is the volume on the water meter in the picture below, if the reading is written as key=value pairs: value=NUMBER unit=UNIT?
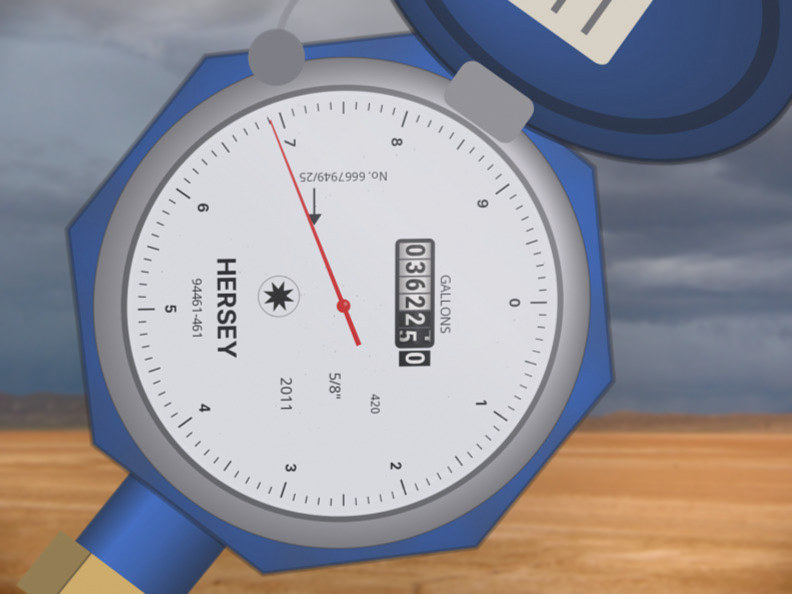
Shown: value=362246.9 unit=gal
